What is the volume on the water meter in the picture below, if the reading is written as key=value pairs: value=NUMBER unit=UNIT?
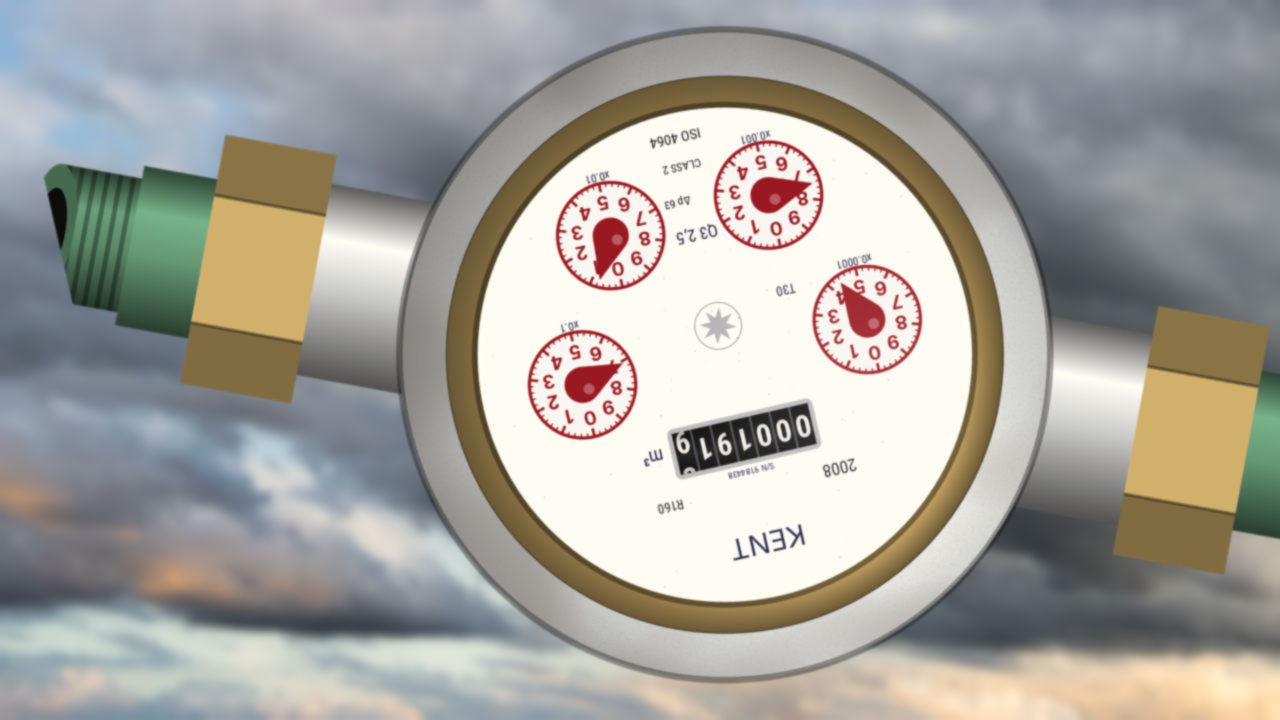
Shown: value=1918.7074 unit=m³
